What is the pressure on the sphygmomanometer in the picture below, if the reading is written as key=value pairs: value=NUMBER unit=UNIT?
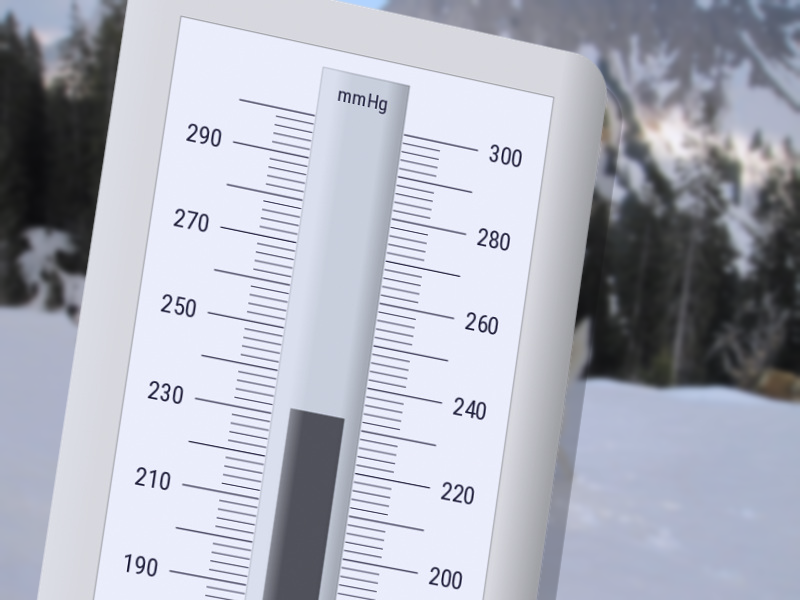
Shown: value=232 unit=mmHg
